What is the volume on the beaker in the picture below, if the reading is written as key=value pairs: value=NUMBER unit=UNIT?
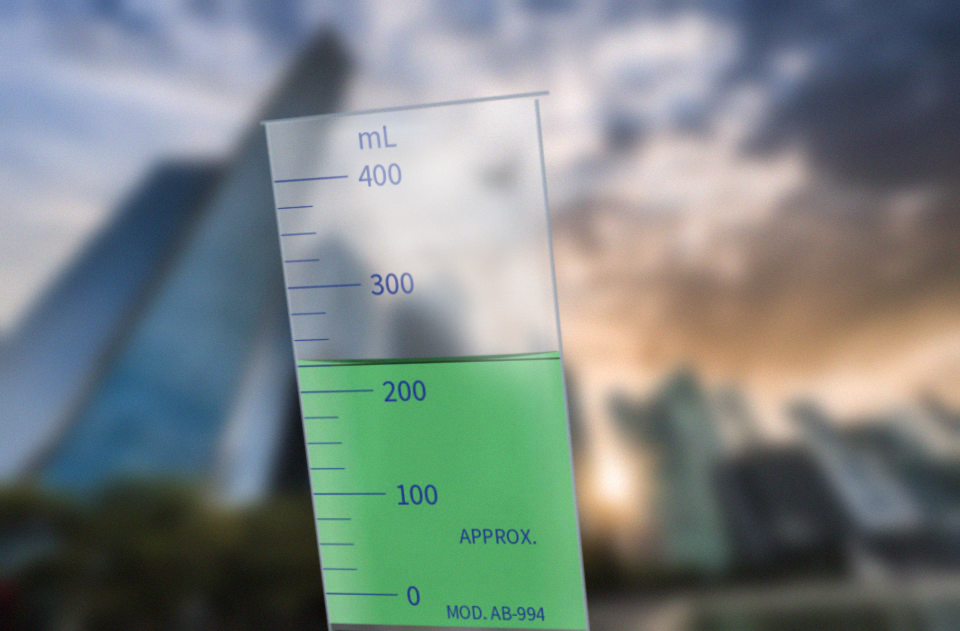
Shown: value=225 unit=mL
